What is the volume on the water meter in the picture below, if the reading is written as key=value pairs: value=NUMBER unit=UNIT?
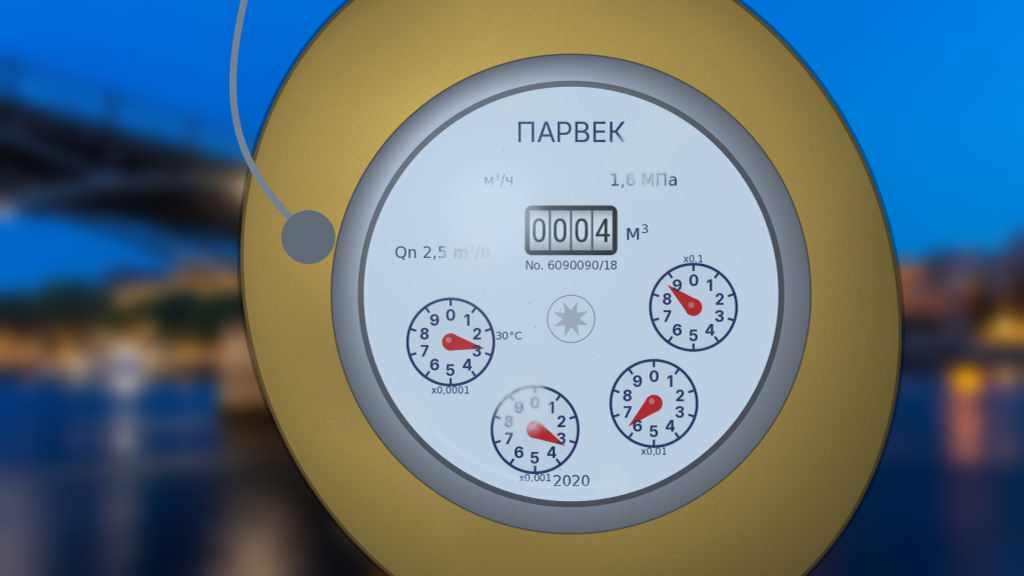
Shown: value=4.8632 unit=m³
